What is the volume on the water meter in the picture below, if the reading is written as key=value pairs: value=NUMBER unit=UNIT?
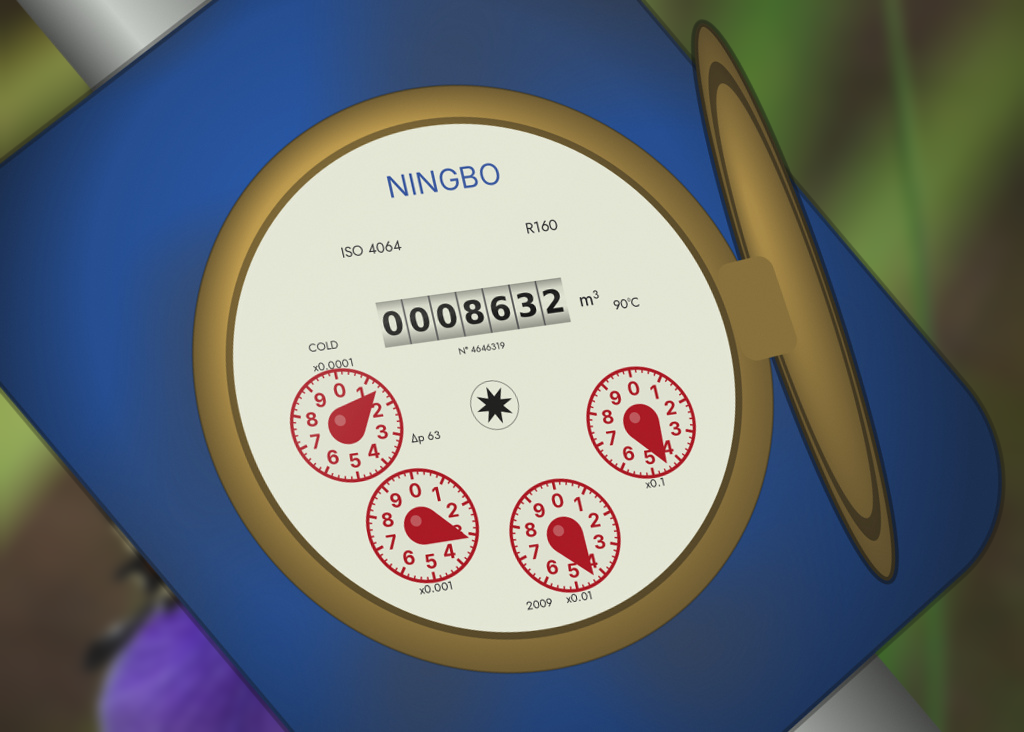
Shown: value=8632.4431 unit=m³
